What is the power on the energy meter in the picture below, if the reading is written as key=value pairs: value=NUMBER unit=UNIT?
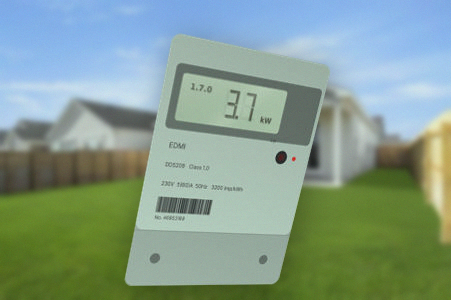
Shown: value=3.7 unit=kW
